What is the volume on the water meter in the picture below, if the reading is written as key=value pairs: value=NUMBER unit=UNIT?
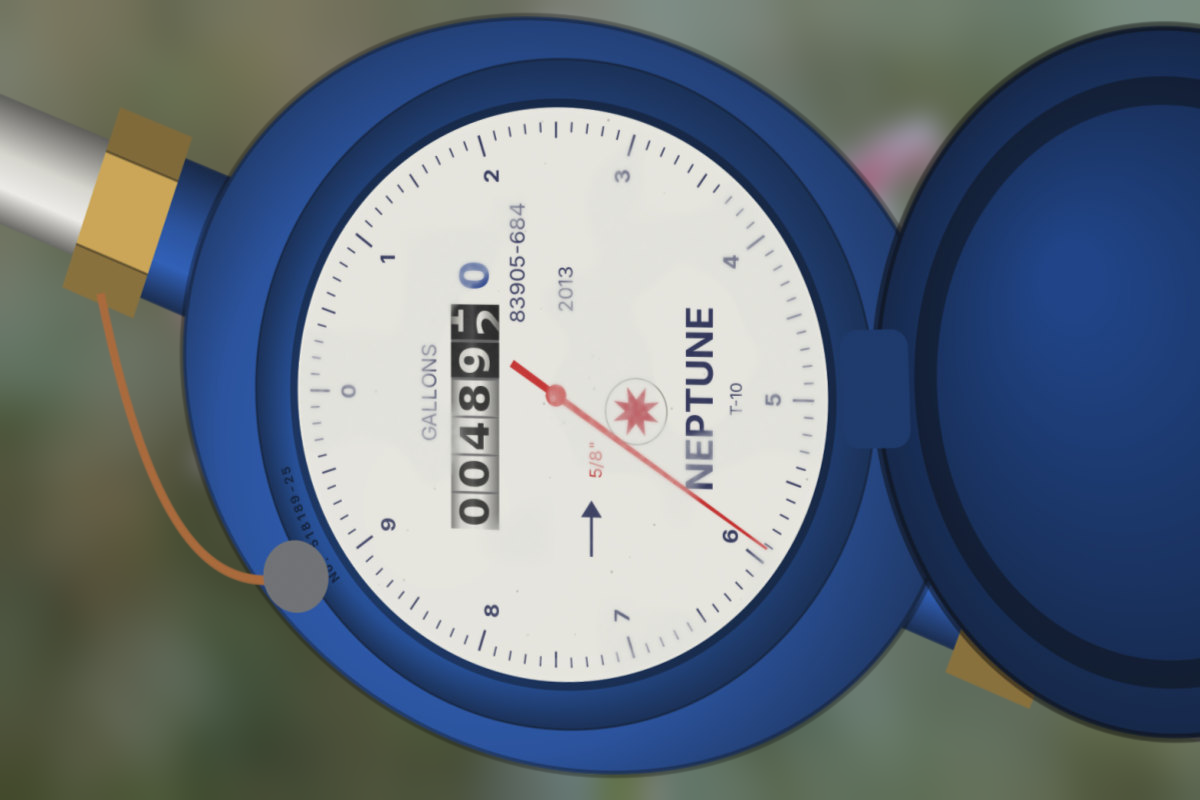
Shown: value=48915.9 unit=gal
